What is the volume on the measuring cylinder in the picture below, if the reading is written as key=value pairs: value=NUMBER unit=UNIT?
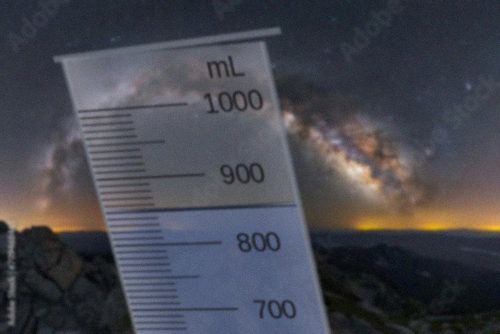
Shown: value=850 unit=mL
